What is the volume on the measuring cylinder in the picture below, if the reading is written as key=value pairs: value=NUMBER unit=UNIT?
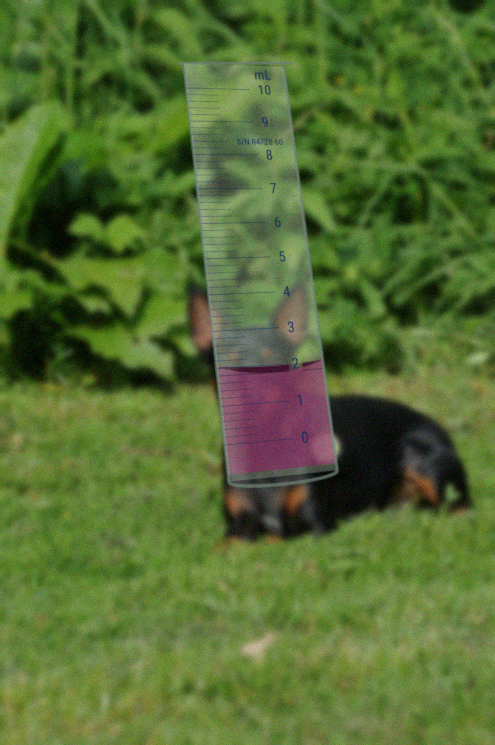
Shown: value=1.8 unit=mL
